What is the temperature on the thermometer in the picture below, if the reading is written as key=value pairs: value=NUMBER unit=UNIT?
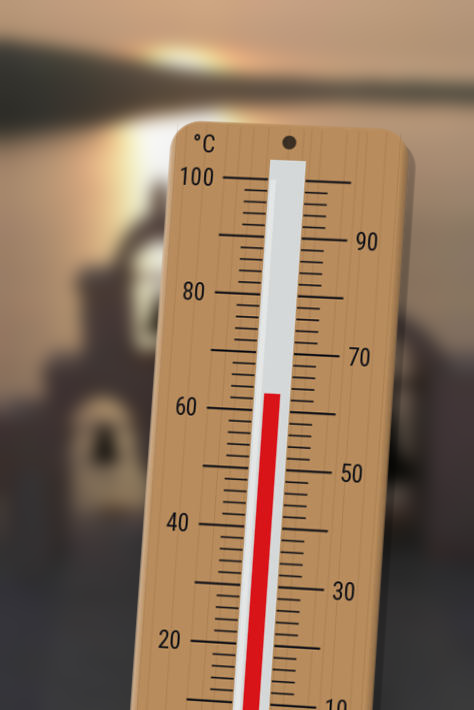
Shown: value=63 unit=°C
